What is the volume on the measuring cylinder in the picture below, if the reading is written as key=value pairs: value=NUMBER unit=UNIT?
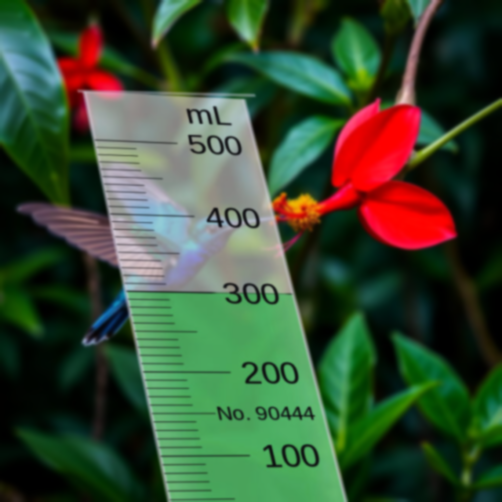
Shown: value=300 unit=mL
